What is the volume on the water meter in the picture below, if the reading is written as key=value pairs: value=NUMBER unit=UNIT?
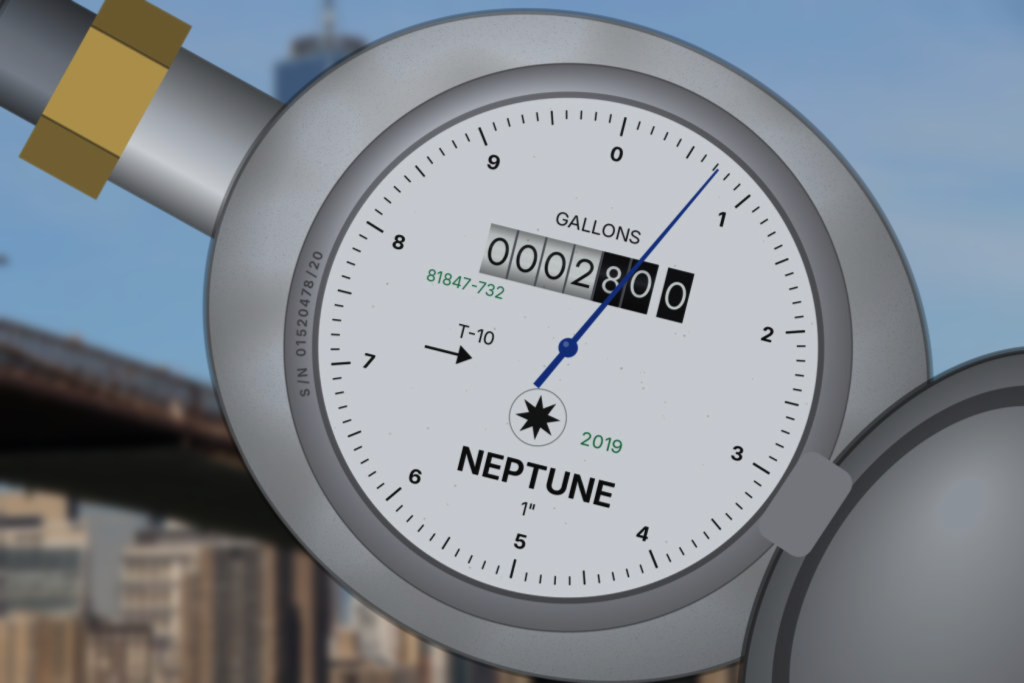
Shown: value=2800.7 unit=gal
